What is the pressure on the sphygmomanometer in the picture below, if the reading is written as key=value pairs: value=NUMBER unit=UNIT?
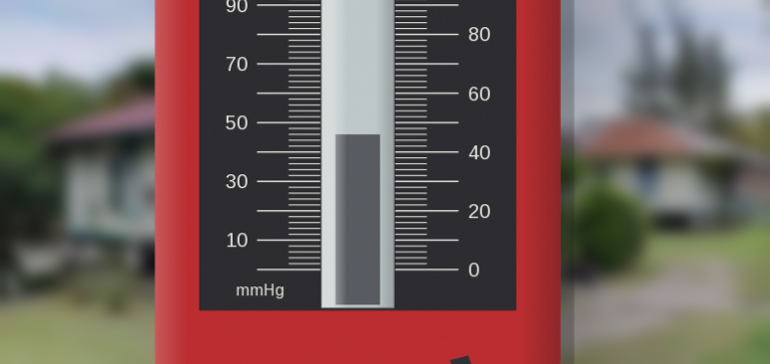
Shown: value=46 unit=mmHg
